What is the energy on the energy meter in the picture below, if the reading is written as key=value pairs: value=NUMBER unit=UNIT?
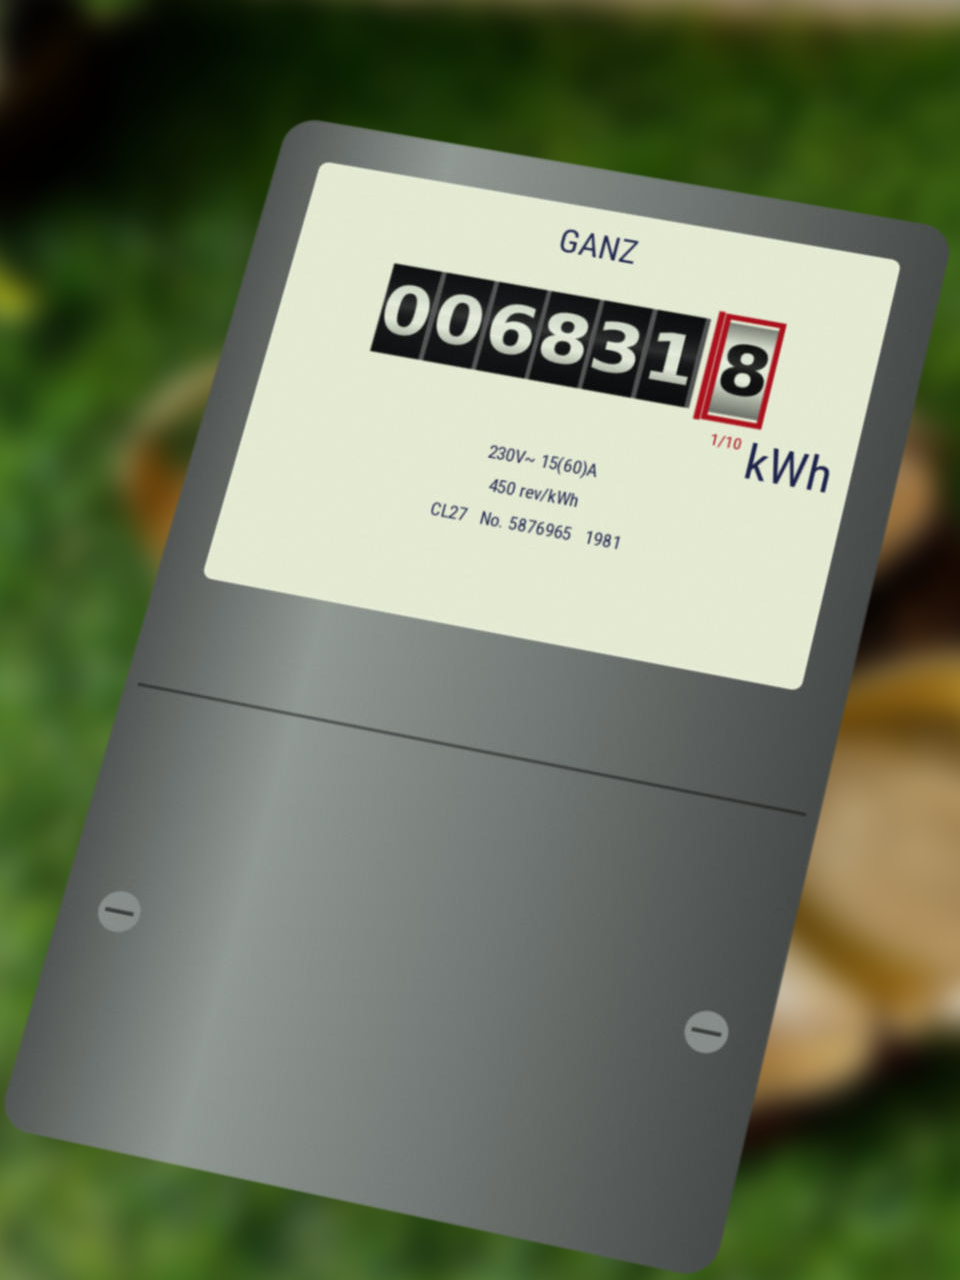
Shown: value=6831.8 unit=kWh
